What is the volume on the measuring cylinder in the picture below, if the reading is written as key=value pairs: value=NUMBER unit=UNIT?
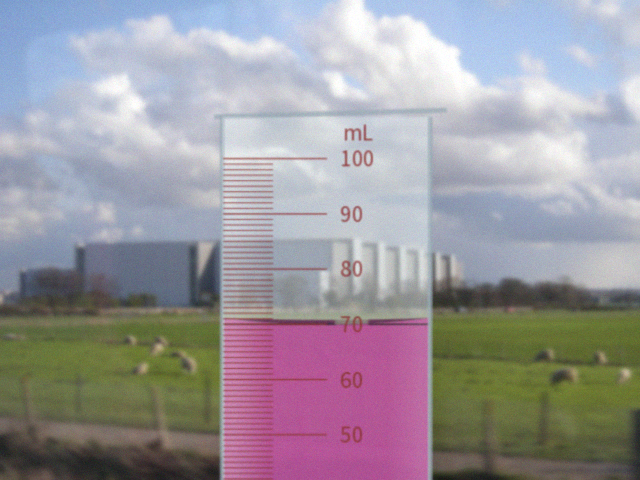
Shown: value=70 unit=mL
